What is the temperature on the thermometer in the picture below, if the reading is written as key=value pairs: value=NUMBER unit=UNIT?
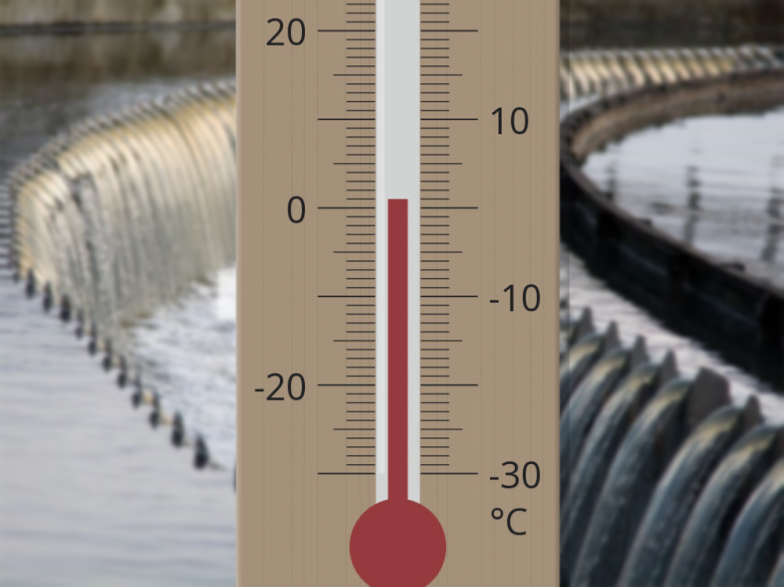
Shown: value=1 unit=°C
